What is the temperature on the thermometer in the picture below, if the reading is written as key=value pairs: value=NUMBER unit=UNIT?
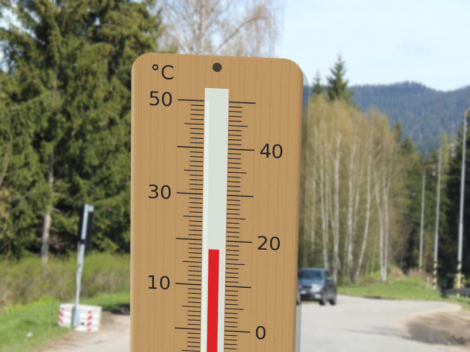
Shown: value=18 unit=°C
